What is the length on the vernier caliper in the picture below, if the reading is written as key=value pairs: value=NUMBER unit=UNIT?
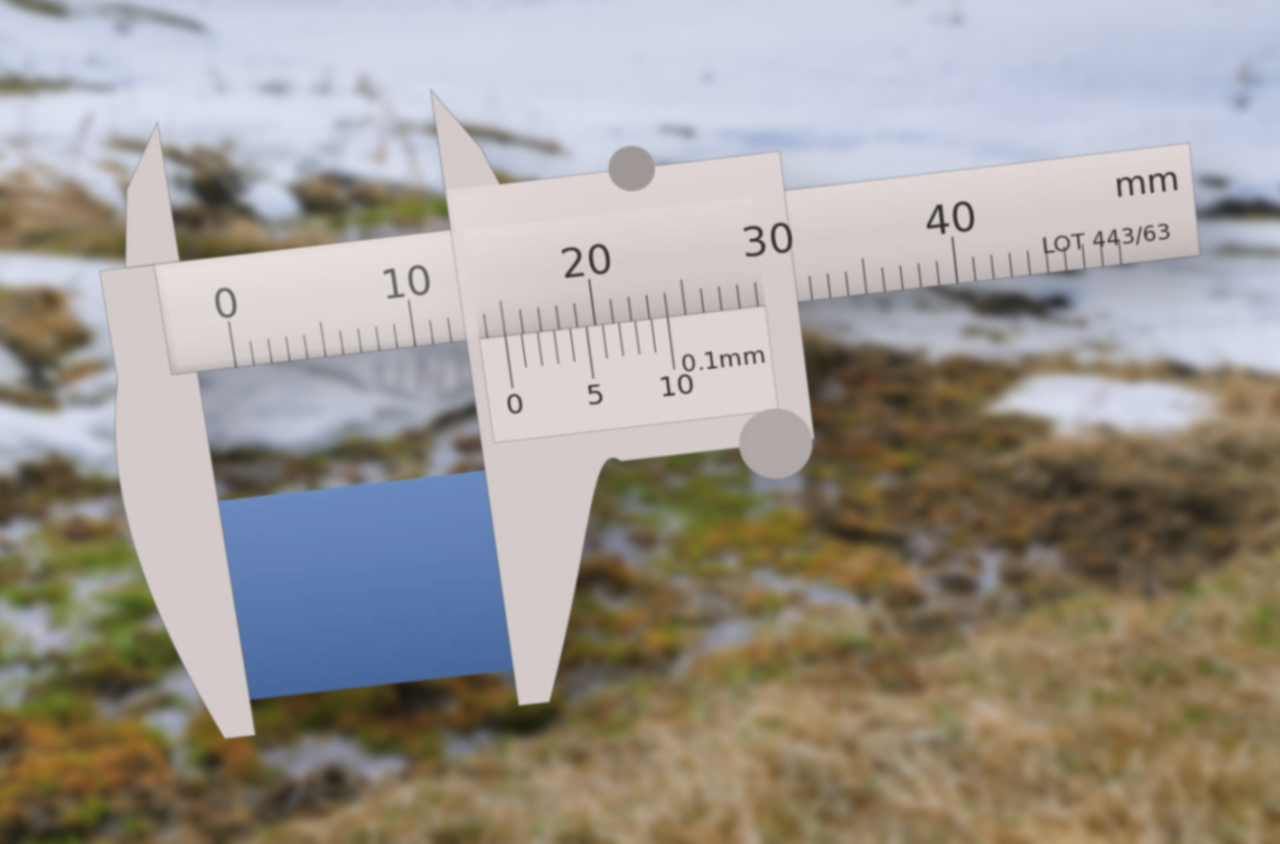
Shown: value=15.0 unit=mm
